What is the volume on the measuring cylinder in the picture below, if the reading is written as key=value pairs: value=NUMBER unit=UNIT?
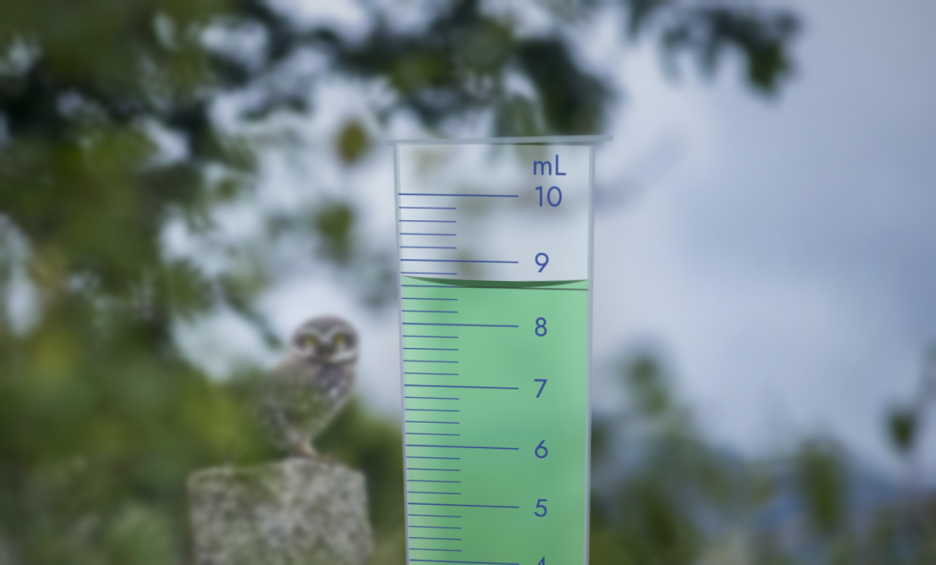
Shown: value=8.6 unit=mL
